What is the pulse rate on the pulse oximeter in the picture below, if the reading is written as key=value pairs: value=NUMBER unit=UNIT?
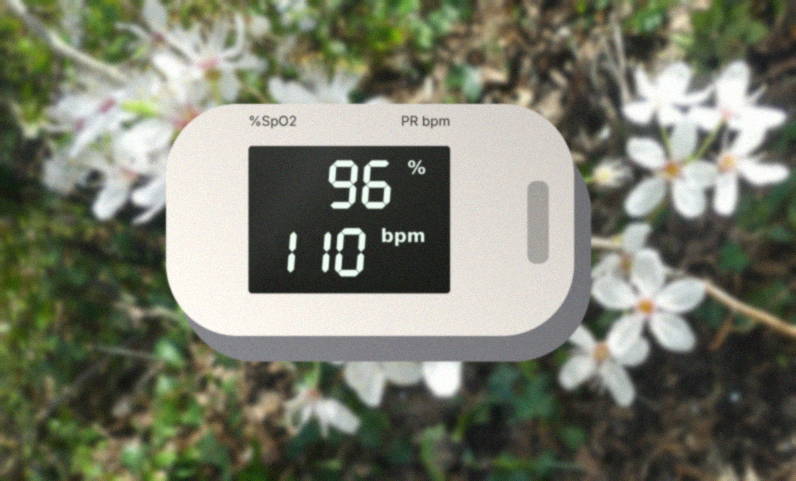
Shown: value=110 unit=bpm
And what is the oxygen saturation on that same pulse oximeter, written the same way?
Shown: value=96 unit=%
